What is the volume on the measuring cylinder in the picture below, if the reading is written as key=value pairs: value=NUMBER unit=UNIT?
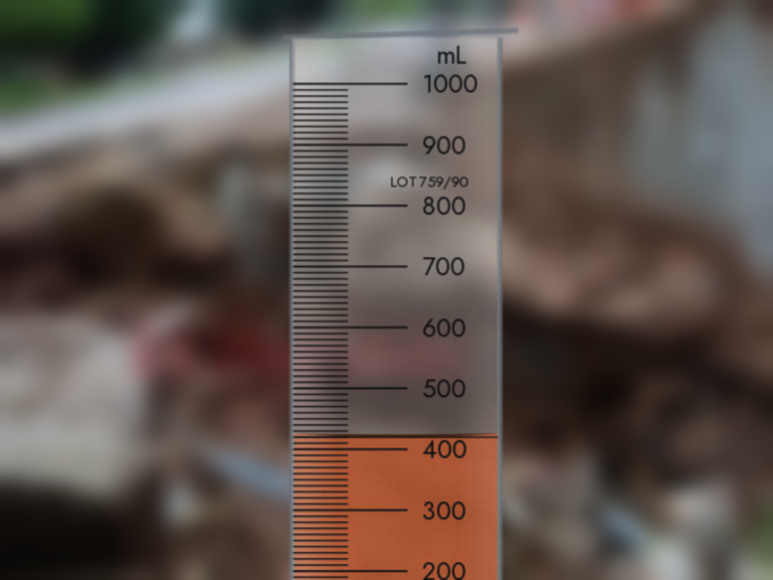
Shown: value=420 unit=mL
